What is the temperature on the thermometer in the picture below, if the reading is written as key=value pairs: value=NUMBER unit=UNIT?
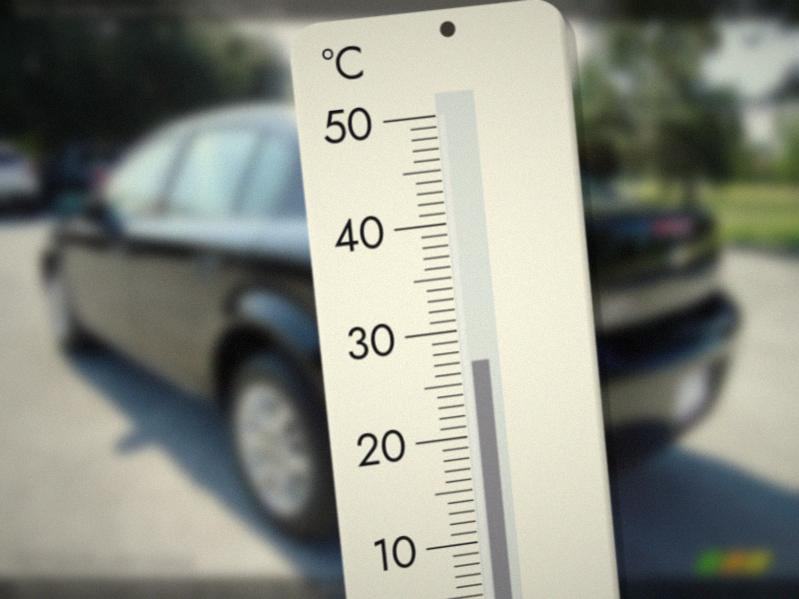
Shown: value=27 unit=°C
